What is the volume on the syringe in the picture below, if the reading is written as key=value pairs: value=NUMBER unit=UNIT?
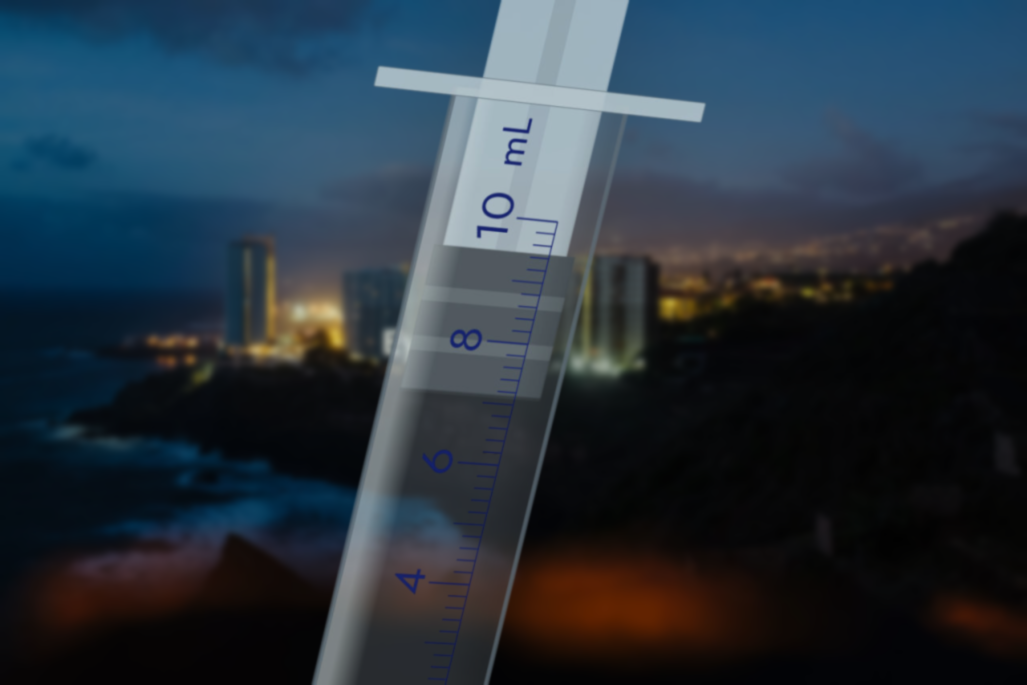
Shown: value=7.1 unit=mL
